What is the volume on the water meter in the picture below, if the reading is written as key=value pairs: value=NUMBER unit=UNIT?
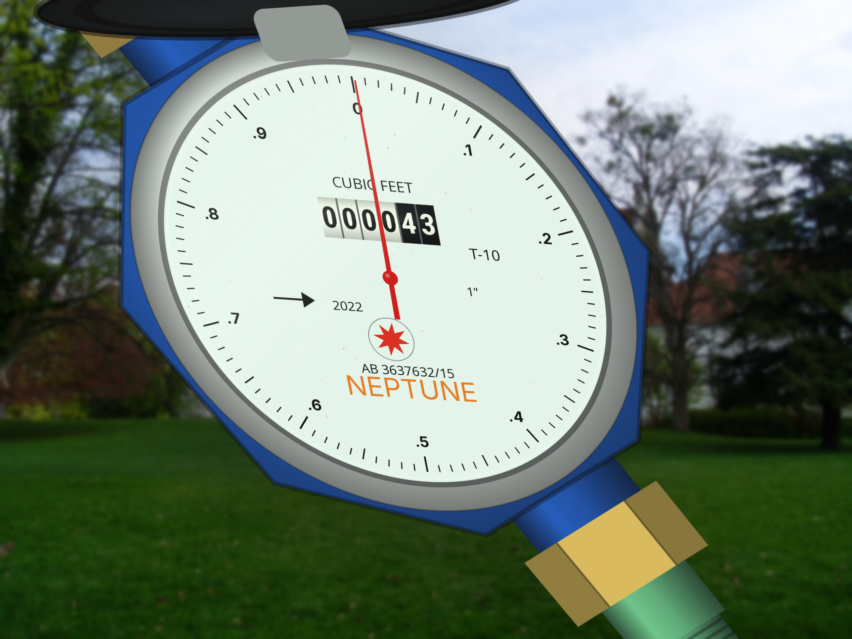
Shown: value=43.00 unit=ft³
